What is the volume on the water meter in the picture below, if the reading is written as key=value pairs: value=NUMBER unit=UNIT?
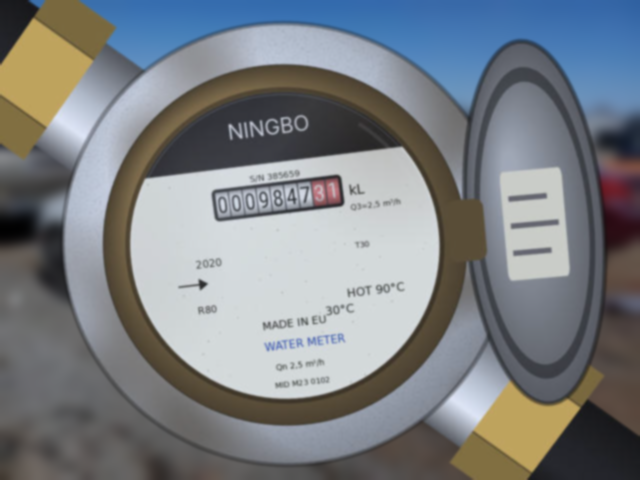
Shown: value=9847.31 unit=kL
